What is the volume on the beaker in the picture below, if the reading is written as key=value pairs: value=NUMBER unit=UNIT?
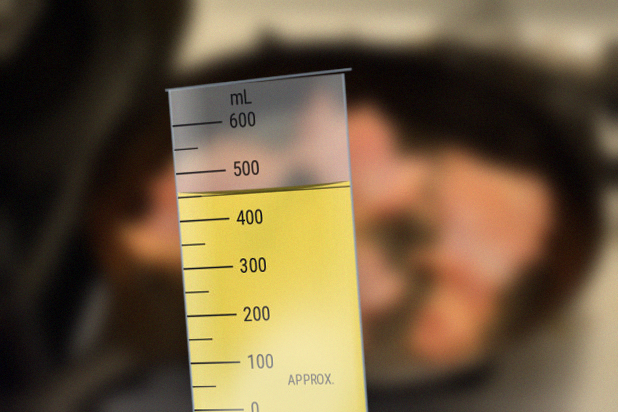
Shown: value=450 unit=mL
